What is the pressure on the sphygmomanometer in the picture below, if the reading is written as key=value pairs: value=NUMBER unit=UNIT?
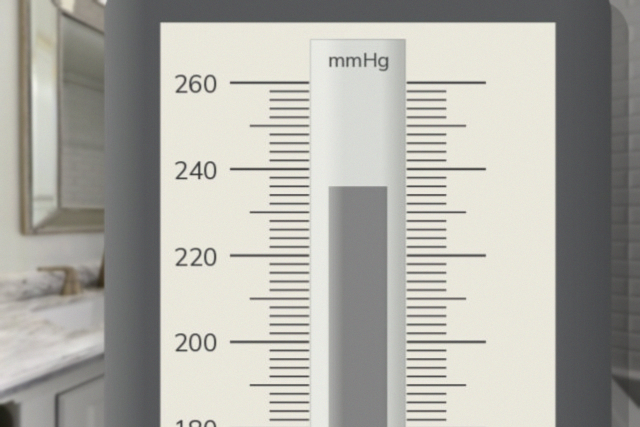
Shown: value=236 unit=mmHg
